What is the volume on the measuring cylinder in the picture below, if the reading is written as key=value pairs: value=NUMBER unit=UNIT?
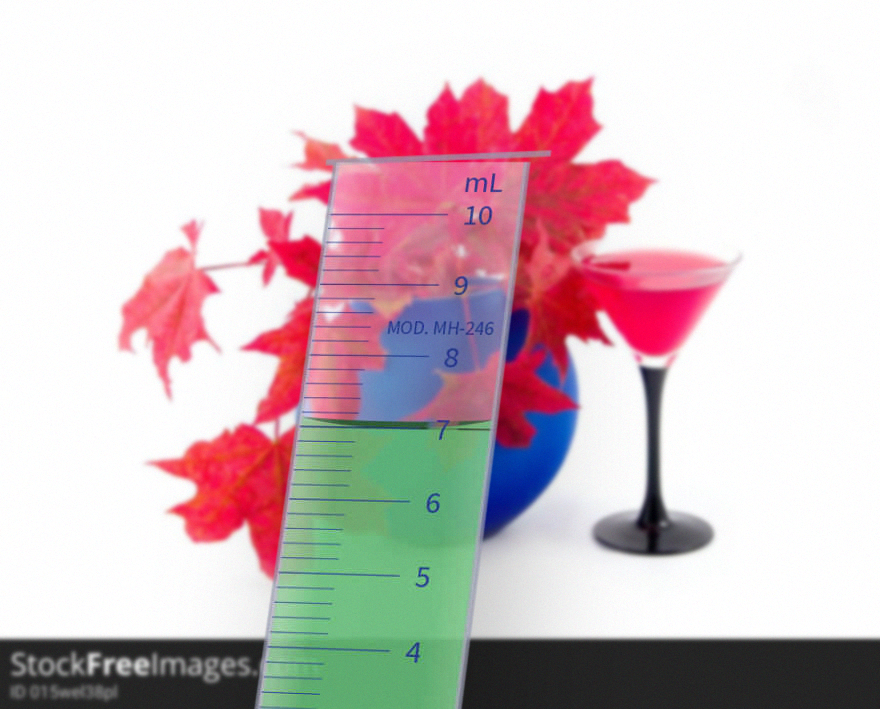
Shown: value=7 unit=mL
